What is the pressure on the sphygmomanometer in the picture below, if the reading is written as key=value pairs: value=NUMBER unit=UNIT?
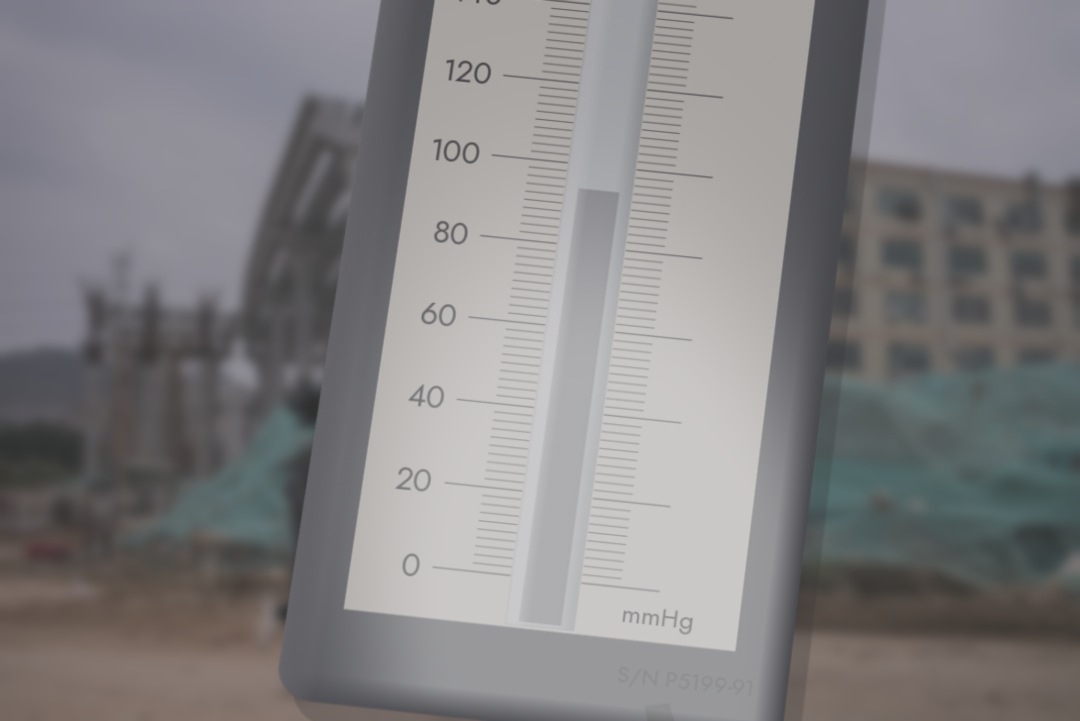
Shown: value=94 unit=mmHg
